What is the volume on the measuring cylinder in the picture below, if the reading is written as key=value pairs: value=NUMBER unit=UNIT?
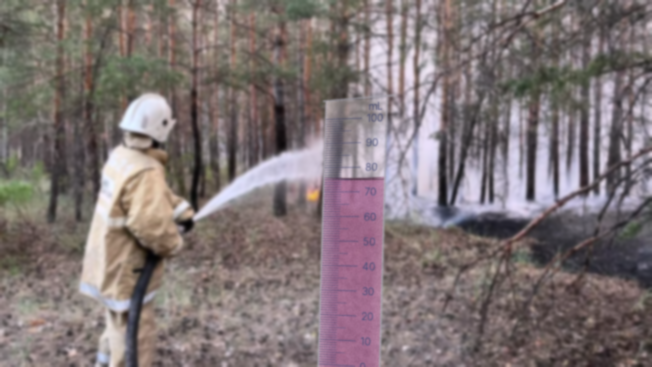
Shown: value=75 unit=mL
